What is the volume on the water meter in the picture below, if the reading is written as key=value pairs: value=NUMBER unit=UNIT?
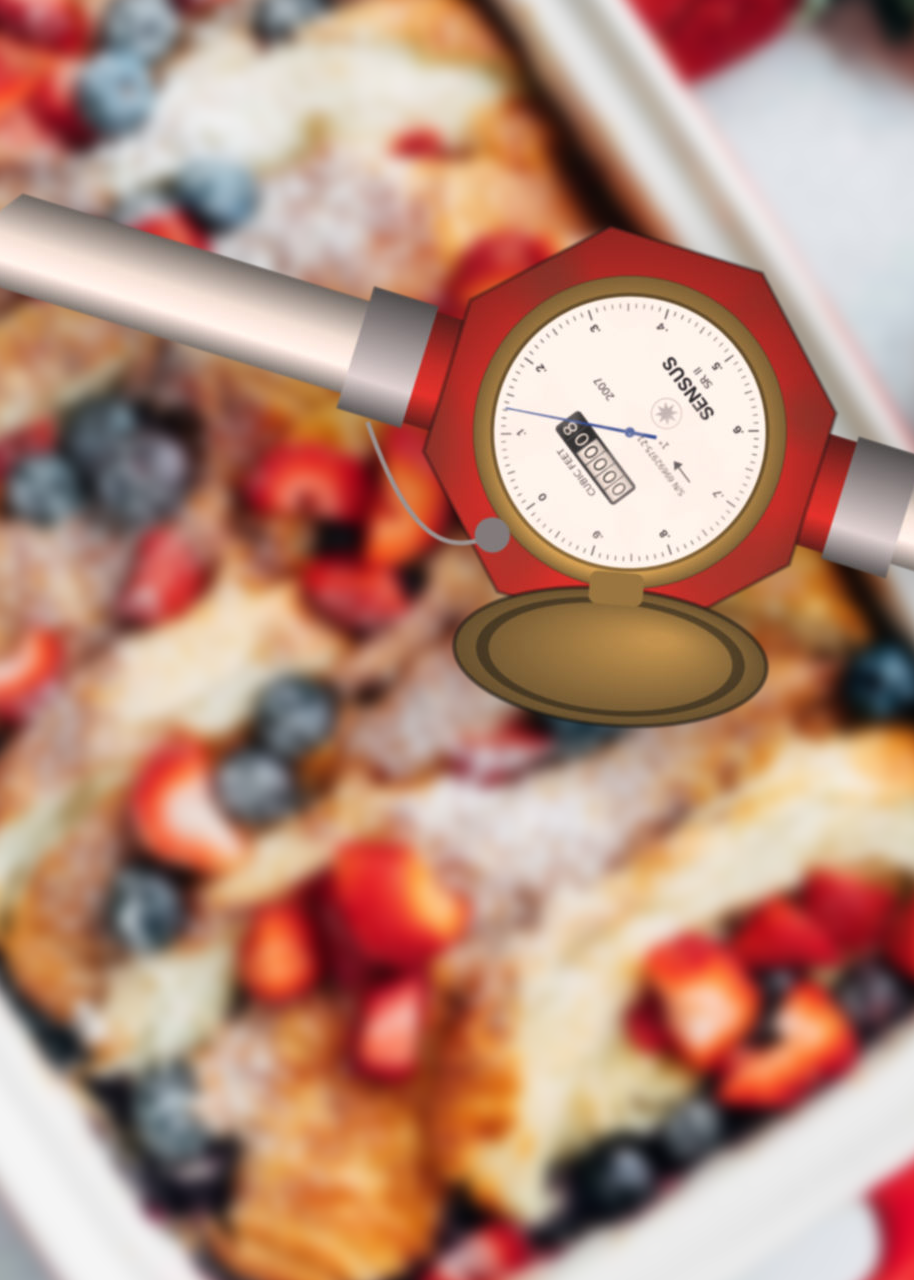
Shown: value=8.13 unit=ft³
